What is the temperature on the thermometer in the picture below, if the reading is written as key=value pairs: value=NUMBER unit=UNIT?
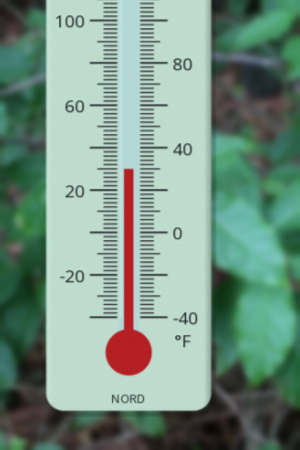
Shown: value=30 unit=°F
